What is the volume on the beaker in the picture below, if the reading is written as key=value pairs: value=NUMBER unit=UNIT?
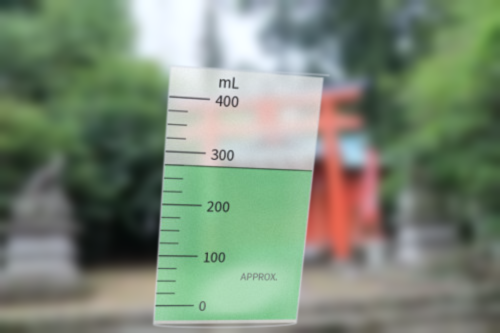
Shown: value=275 unit=mL
